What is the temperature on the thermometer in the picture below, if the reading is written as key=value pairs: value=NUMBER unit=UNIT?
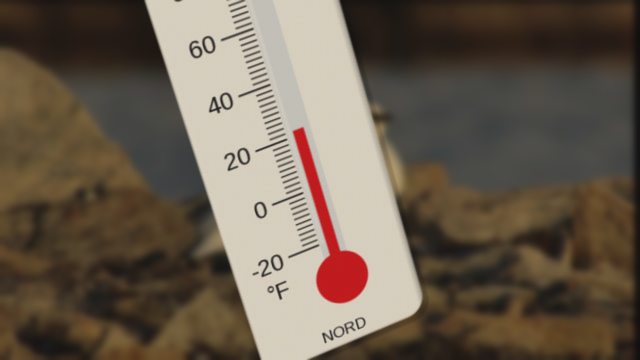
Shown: value=22 unit=°F
